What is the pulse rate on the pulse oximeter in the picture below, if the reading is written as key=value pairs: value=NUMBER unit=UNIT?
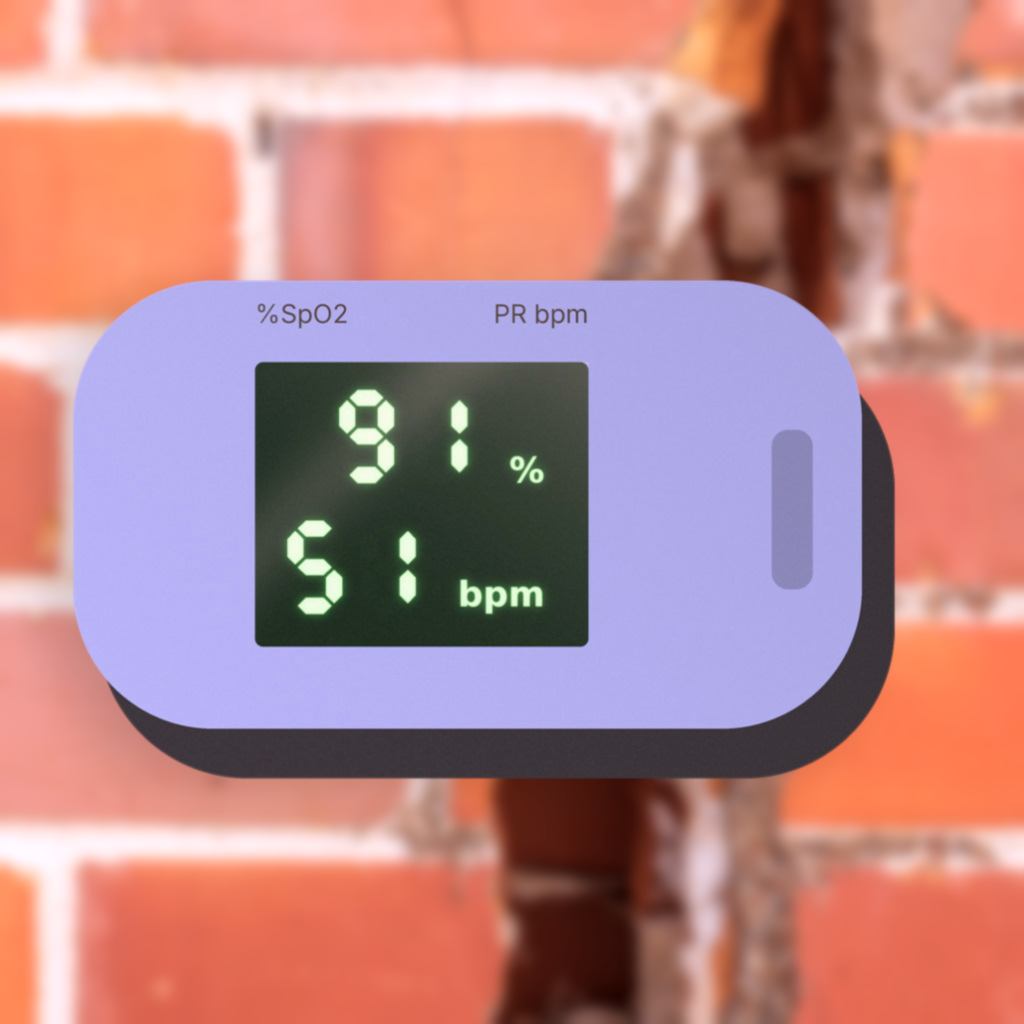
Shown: value=51 unit=bpm
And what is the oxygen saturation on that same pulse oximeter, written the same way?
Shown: value=91 unit=%
